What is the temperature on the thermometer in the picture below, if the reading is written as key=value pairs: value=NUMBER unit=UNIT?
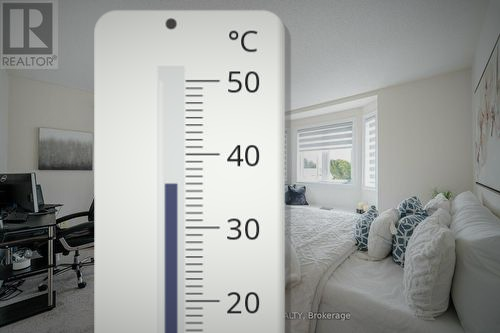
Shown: value=36 unit=°C
